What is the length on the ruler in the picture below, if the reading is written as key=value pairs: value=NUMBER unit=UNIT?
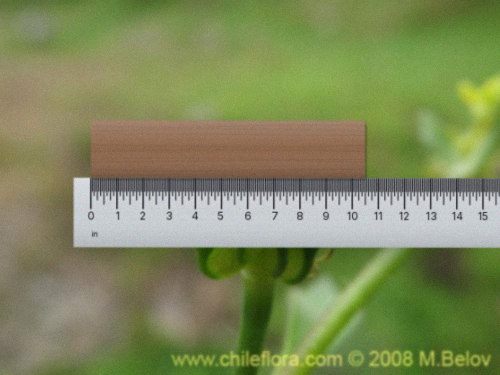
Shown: value=10.5 unit=in
